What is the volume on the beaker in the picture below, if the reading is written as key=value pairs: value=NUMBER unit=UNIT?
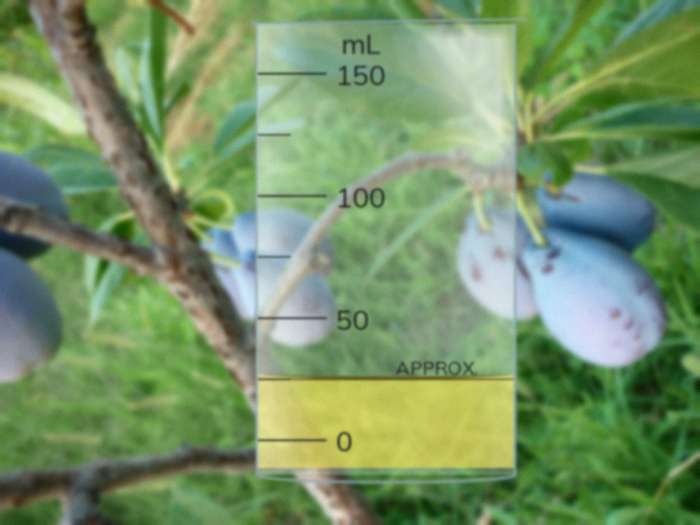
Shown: value=25 unit=mL
